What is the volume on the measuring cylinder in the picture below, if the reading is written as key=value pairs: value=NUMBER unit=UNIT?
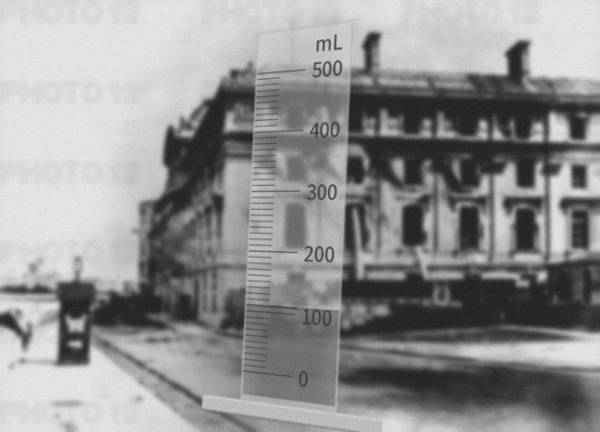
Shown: value=110 unit=mL
